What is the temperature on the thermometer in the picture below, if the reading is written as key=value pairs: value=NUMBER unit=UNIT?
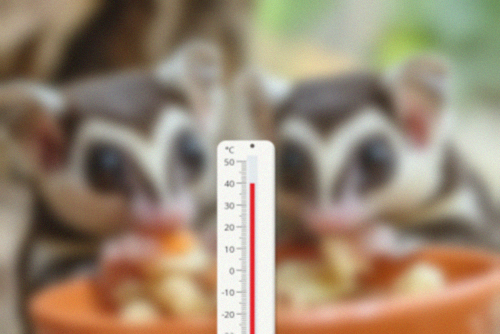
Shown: value=40 unit=°C
